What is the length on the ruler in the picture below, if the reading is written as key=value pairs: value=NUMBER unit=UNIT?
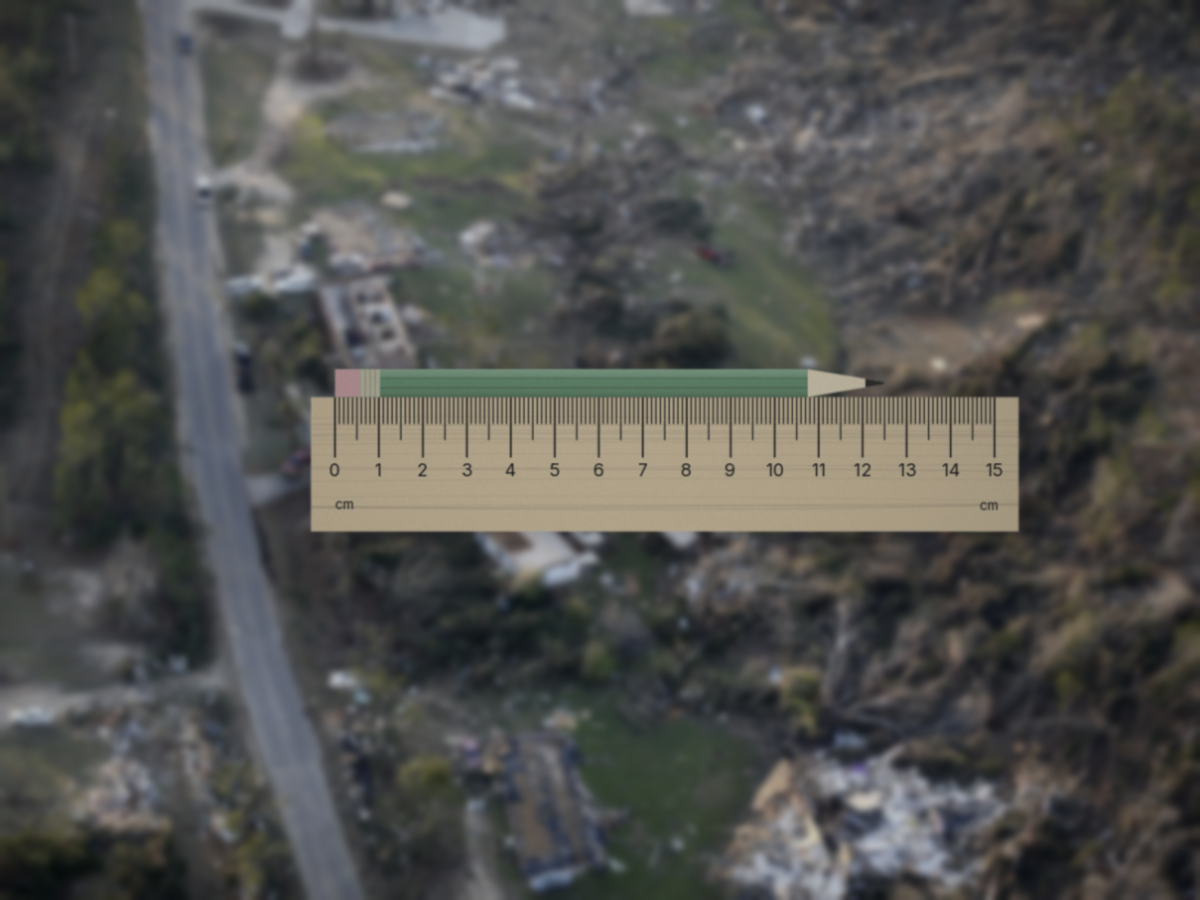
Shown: value=12.5 unit=cm
